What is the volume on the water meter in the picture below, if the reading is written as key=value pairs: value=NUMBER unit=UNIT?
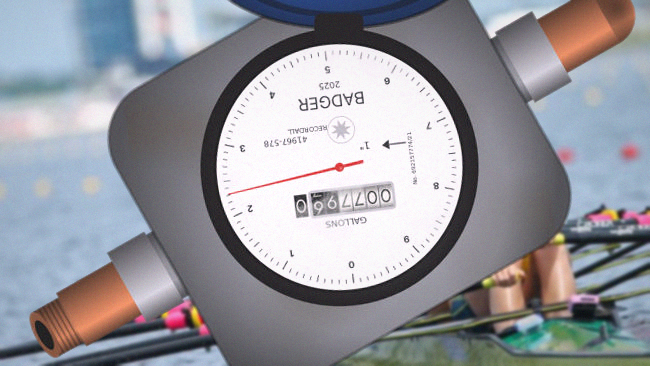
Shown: value=77962.3 unit=gal
